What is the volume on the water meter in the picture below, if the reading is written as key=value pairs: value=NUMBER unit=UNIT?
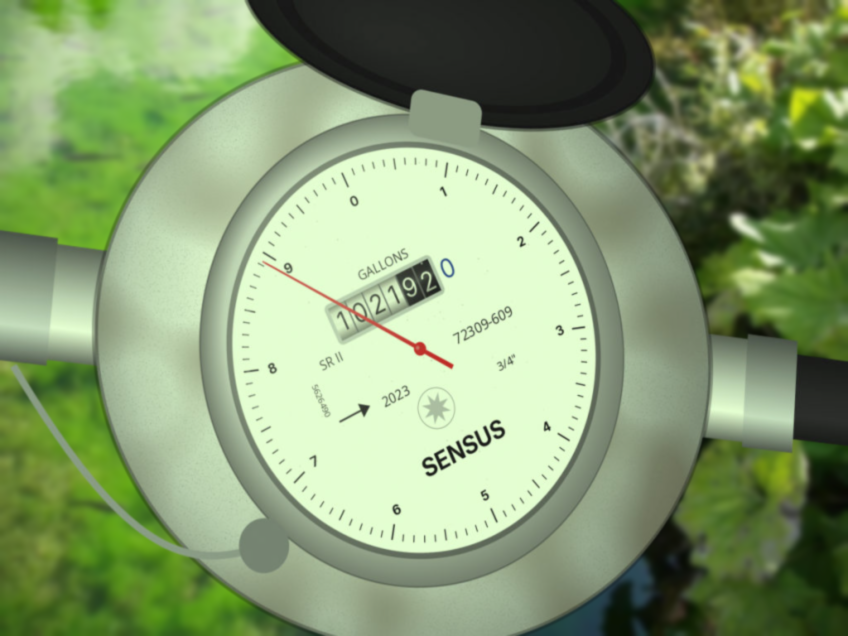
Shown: value=1021918.9 unit=gal
